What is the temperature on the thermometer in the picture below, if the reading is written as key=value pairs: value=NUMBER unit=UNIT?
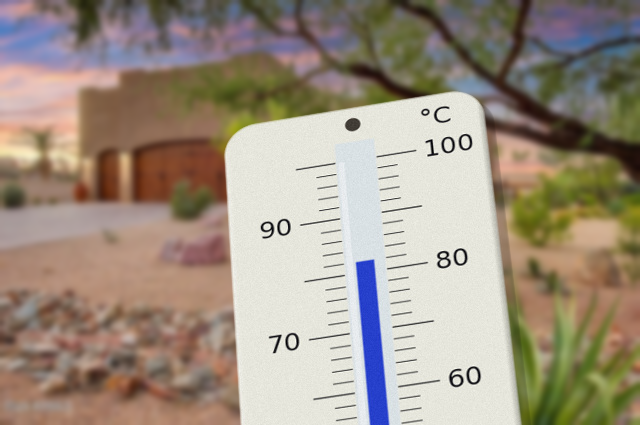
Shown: value=82 unit=°C
